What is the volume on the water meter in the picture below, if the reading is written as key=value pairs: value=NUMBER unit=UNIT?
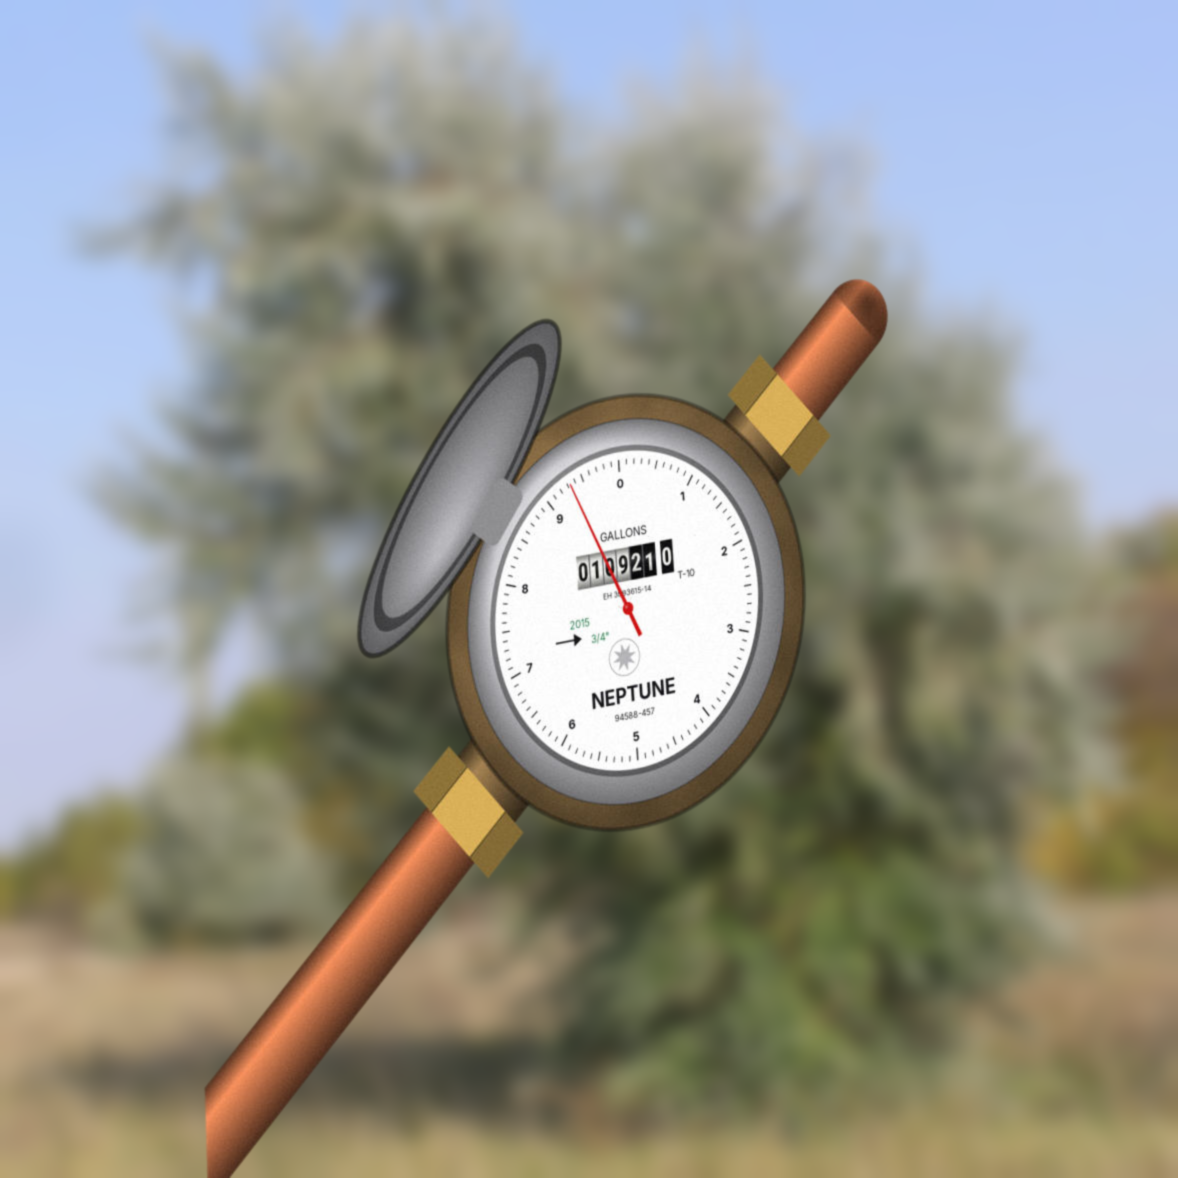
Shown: value=109209.3 unit=gal
